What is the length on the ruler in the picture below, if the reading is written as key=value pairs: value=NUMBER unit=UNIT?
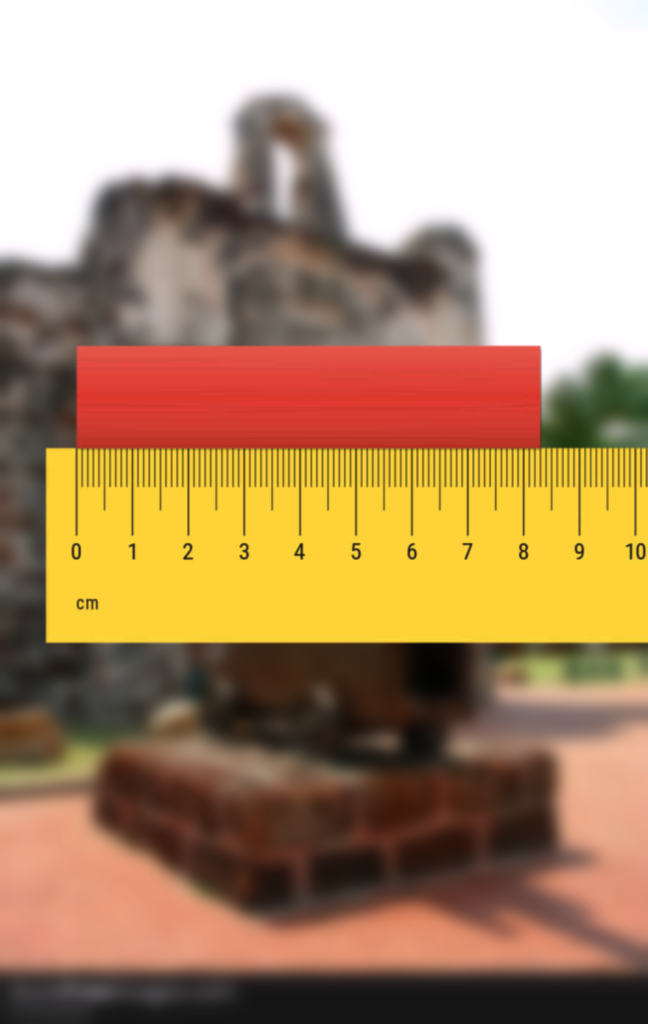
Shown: value=8.3 unit=cm
